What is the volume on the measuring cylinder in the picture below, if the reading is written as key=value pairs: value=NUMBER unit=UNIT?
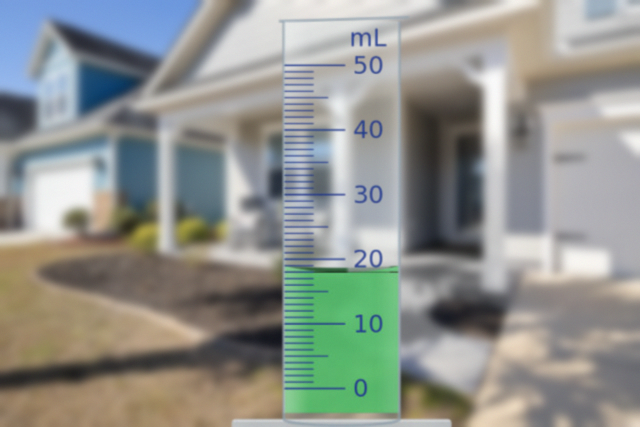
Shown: value=18 unit=mL
